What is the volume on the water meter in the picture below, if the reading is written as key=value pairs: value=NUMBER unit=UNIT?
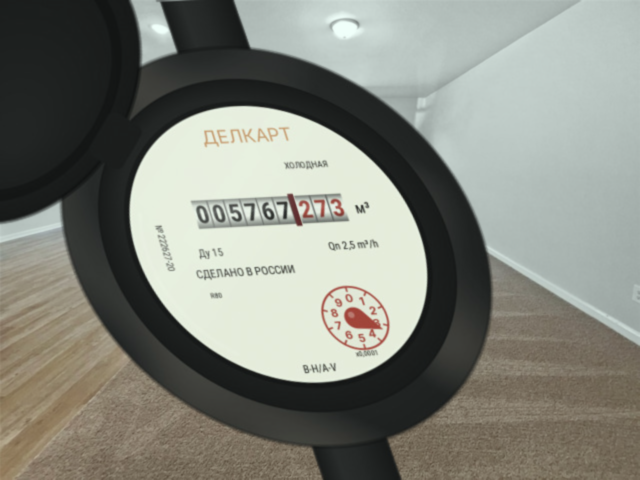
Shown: value=5767.2733 unit=m³
